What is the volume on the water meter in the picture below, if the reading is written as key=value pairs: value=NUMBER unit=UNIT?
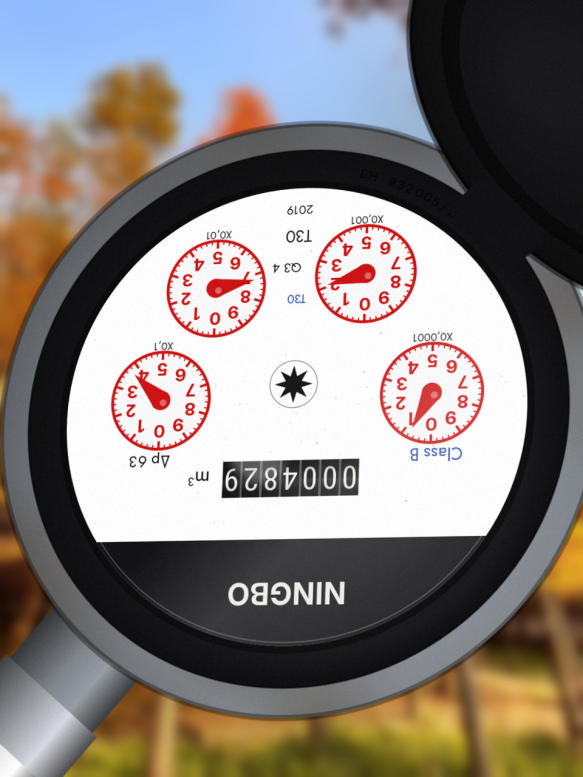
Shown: value=4829.3720 unit=m³
